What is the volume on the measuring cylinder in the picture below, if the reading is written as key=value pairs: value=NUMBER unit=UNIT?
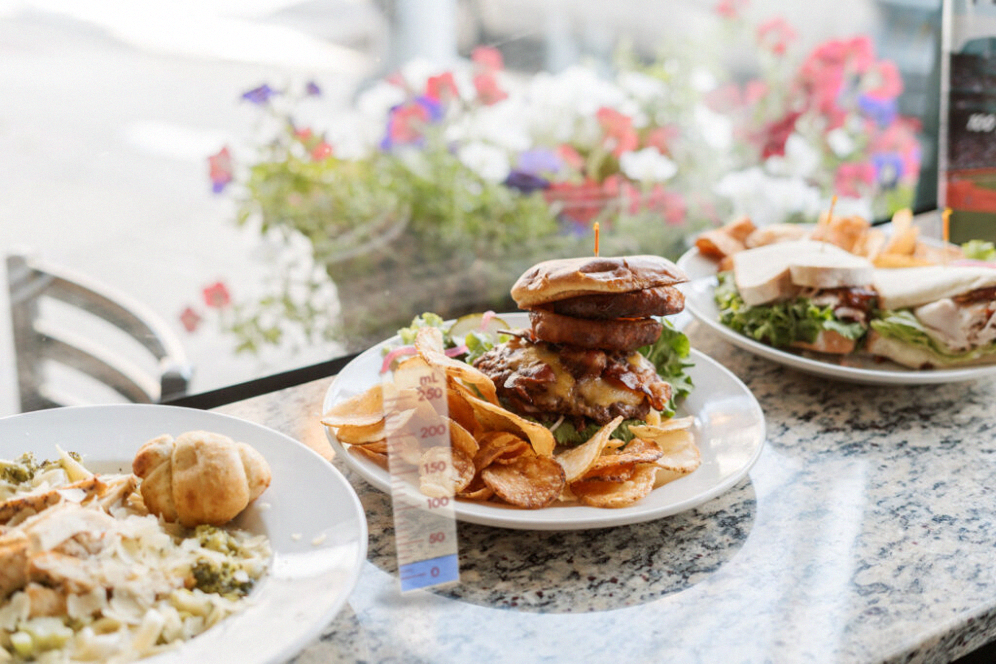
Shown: value=20 unit=mL
